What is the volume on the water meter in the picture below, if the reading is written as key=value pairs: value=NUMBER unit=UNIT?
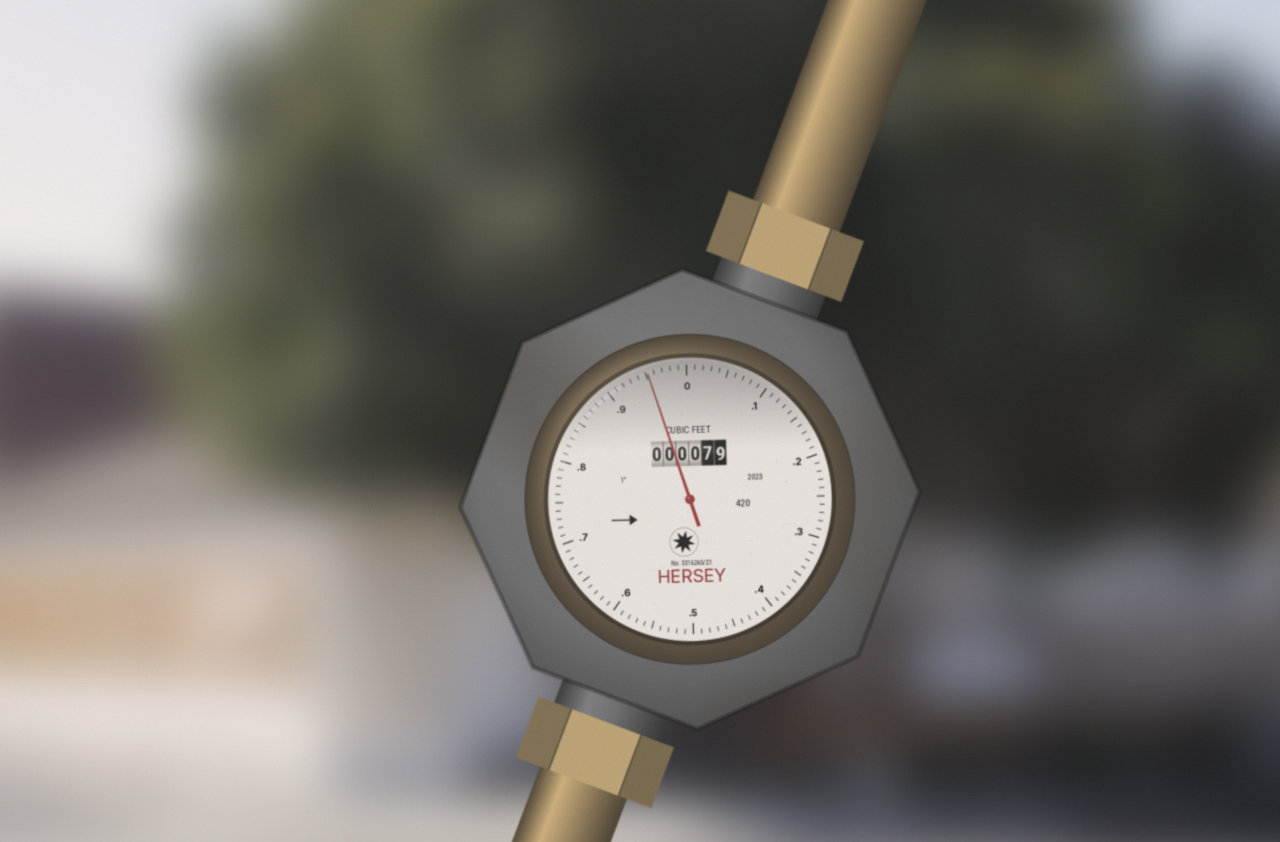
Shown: value=78.95 unit=ft³
